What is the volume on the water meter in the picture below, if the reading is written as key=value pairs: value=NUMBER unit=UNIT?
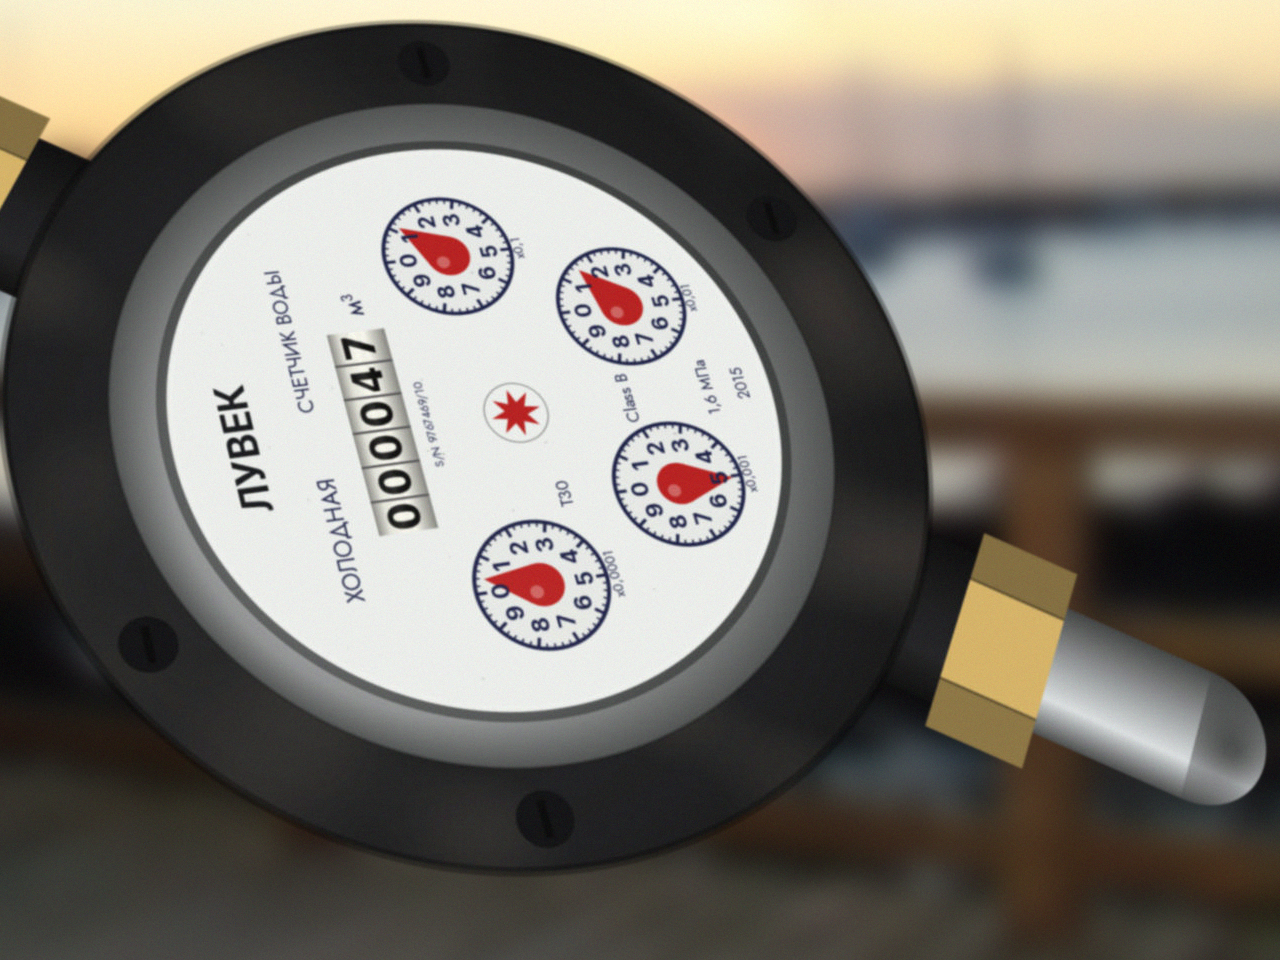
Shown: value=47.1150 unit=m³
